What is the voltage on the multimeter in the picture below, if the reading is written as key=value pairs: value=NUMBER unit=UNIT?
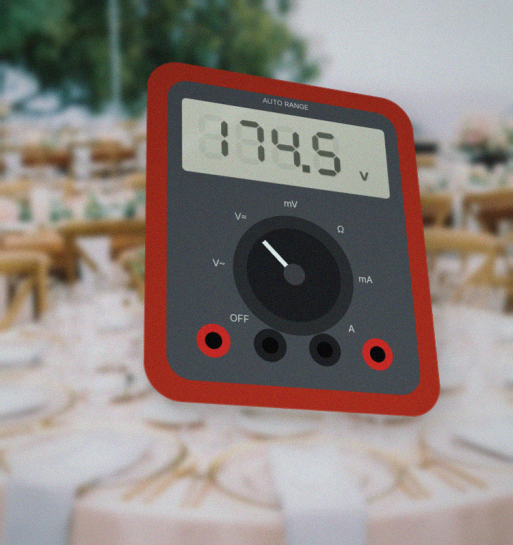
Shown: value=174.5 unit=V
